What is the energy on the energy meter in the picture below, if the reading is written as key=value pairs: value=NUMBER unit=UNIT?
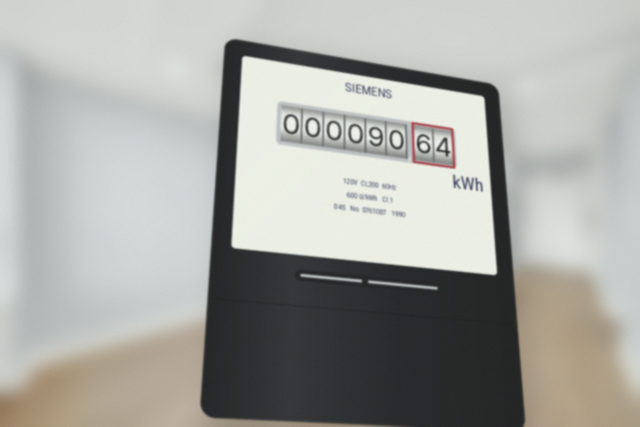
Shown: value=90.64 unit=kWh
